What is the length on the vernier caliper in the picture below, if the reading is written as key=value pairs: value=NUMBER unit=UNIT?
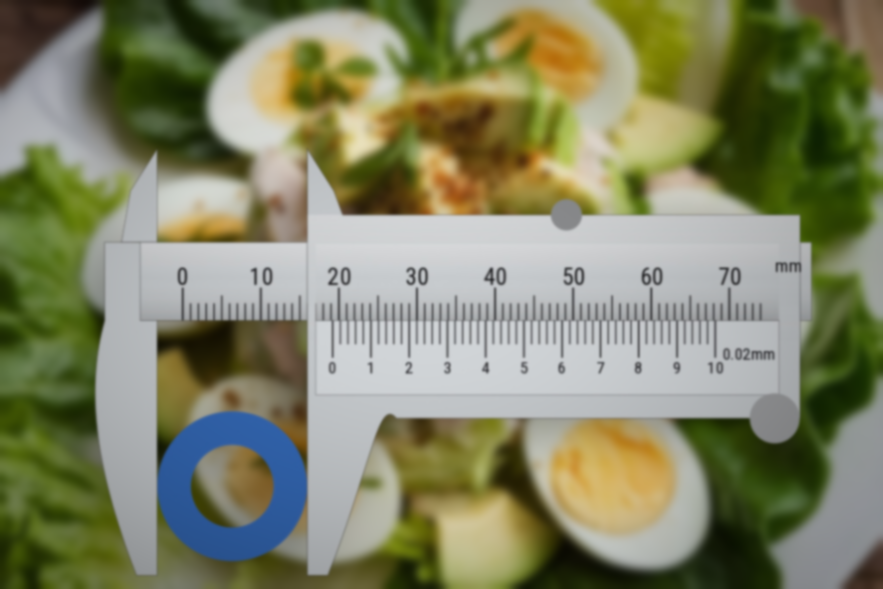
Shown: value=19.2 unit=mm
